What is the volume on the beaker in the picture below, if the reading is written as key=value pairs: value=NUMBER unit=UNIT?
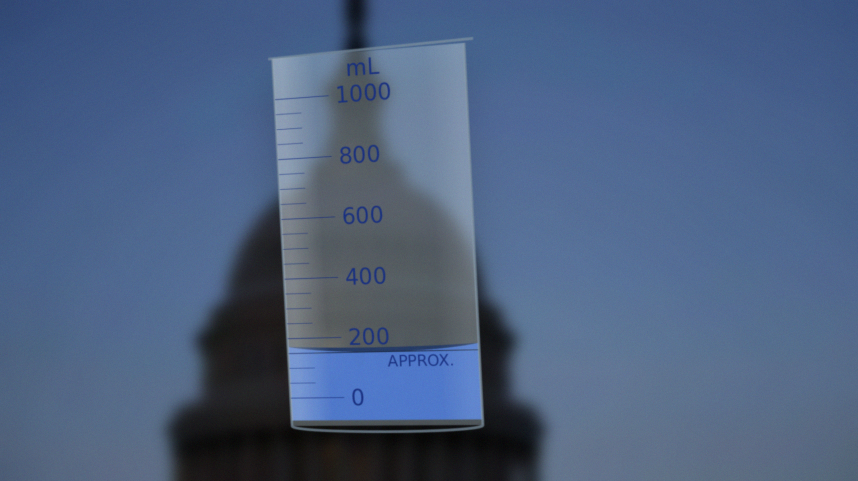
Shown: value=150 unit=mL
